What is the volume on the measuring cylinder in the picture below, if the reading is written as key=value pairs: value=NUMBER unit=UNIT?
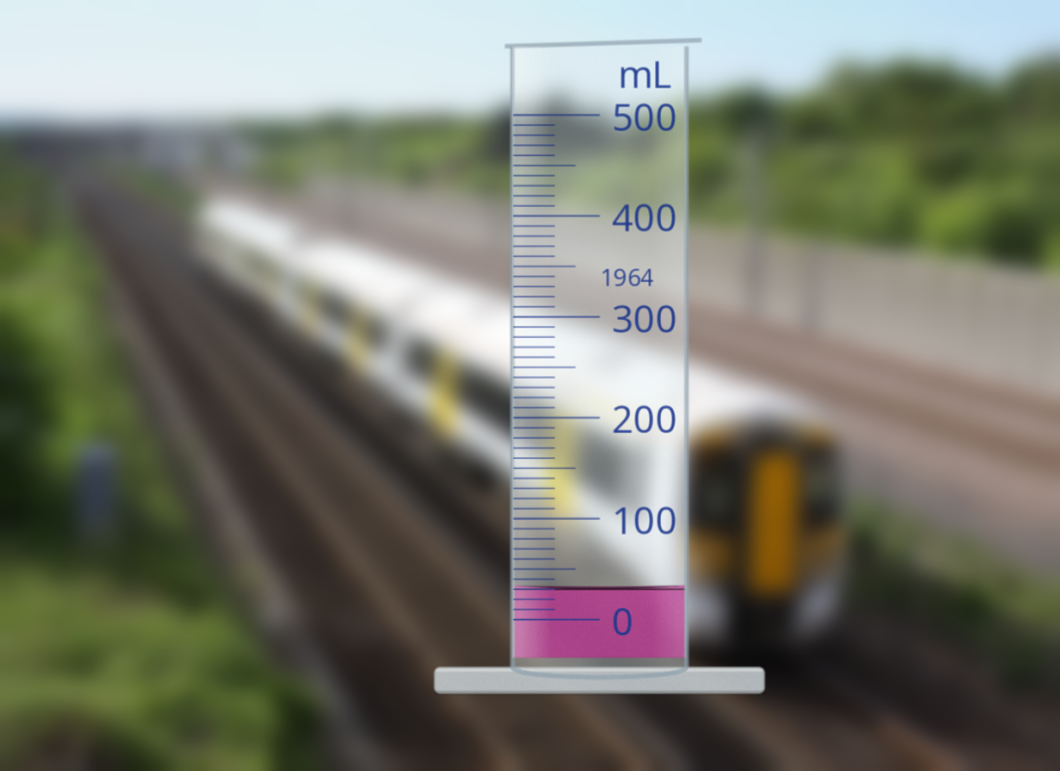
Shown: value=30 unit=mL
